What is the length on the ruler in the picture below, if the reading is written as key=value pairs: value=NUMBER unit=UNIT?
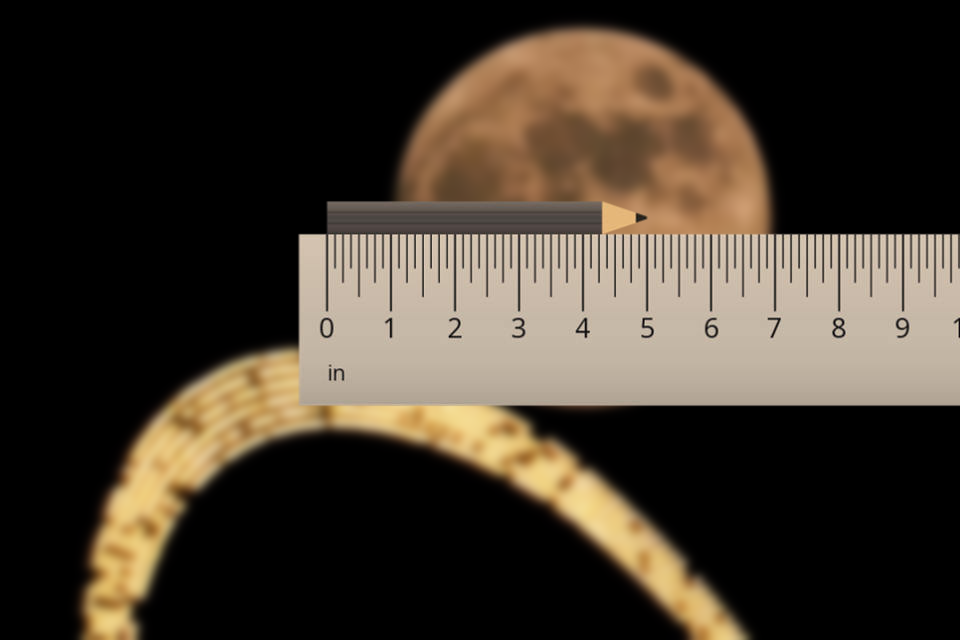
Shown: value=5 unit=in
